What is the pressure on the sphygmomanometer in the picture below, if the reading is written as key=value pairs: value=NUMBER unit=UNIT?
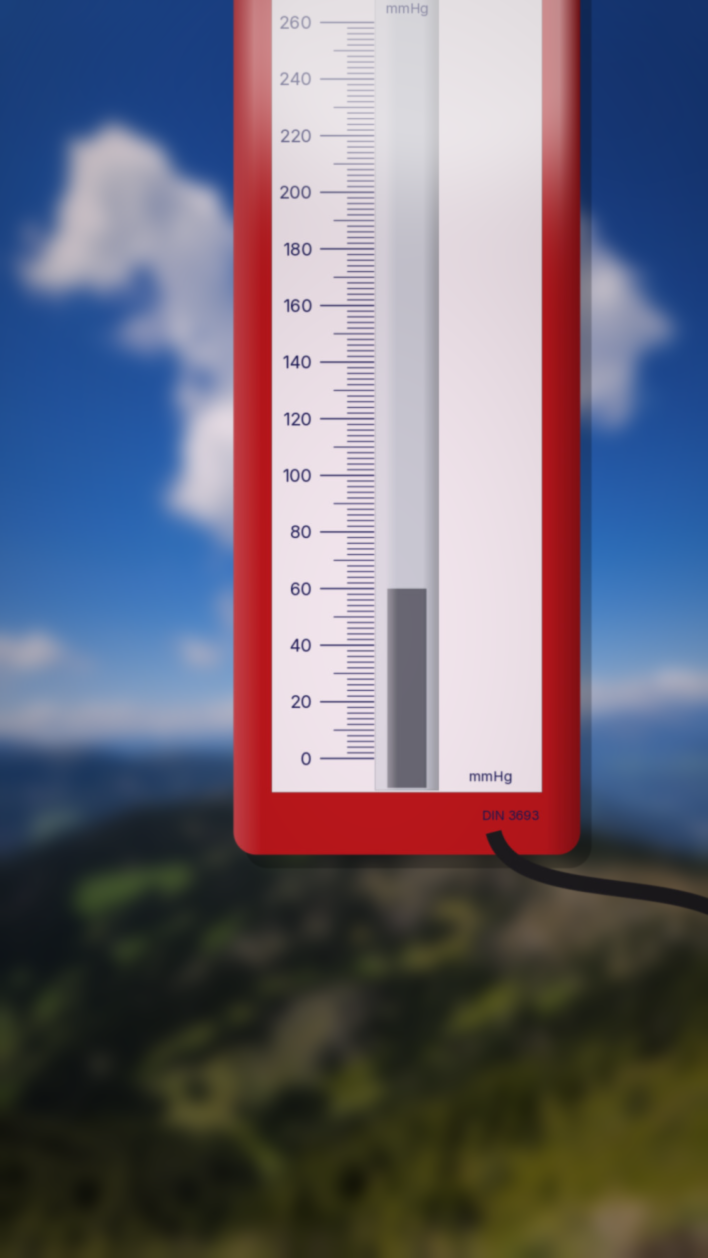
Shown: value=60 unit=mmHg
